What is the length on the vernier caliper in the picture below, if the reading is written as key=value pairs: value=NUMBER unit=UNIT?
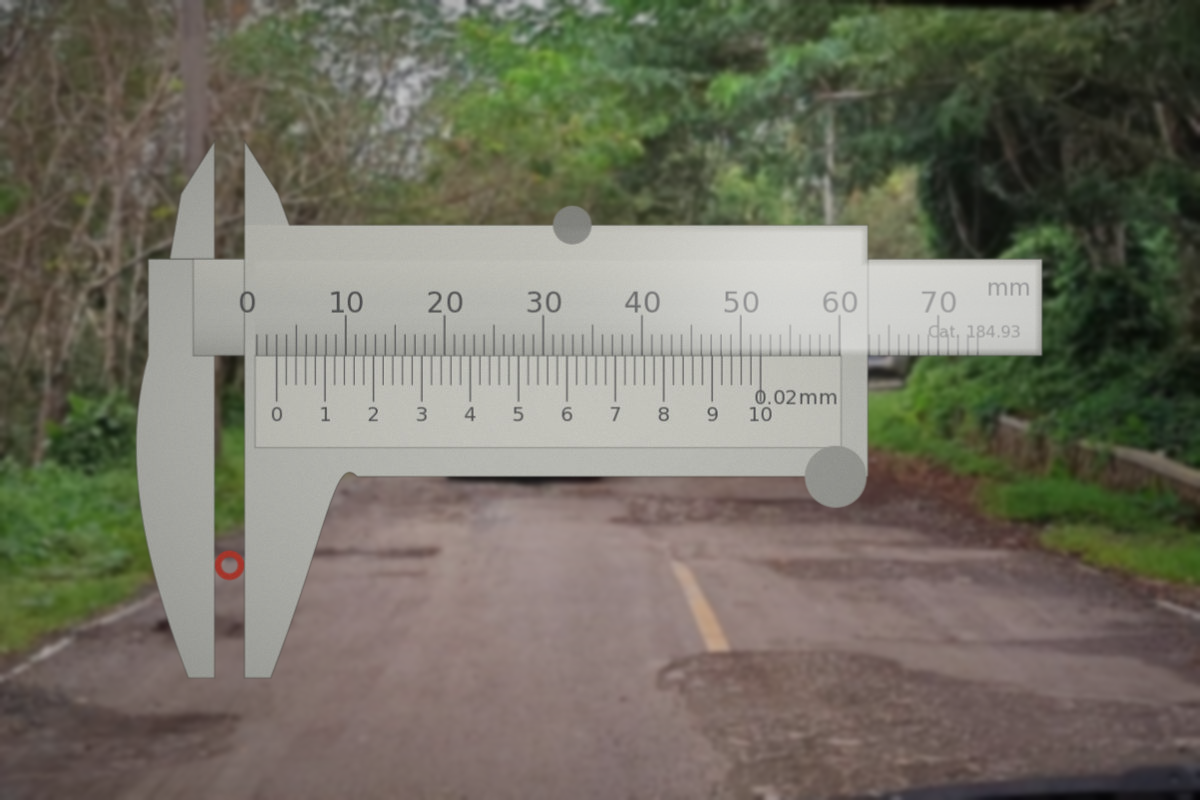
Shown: value=3.0 unit=mm
